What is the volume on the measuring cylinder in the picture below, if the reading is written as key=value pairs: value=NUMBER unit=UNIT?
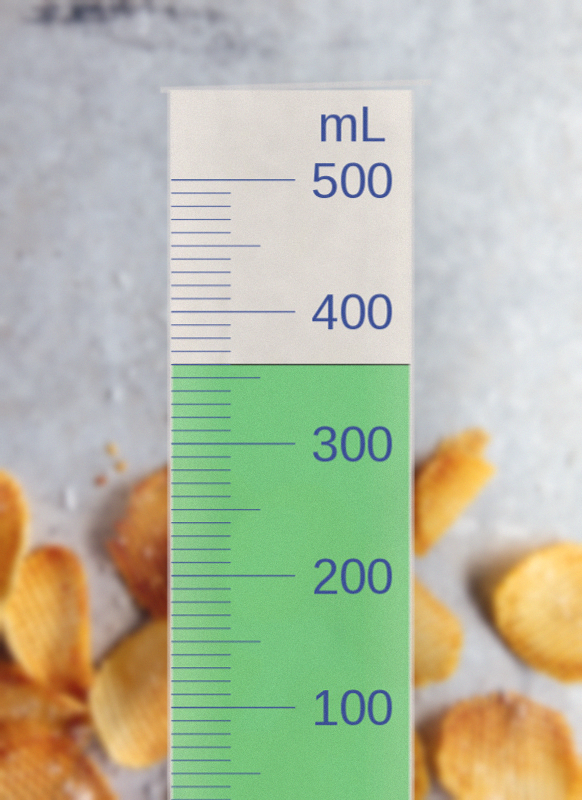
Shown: value=360 unit=mL
